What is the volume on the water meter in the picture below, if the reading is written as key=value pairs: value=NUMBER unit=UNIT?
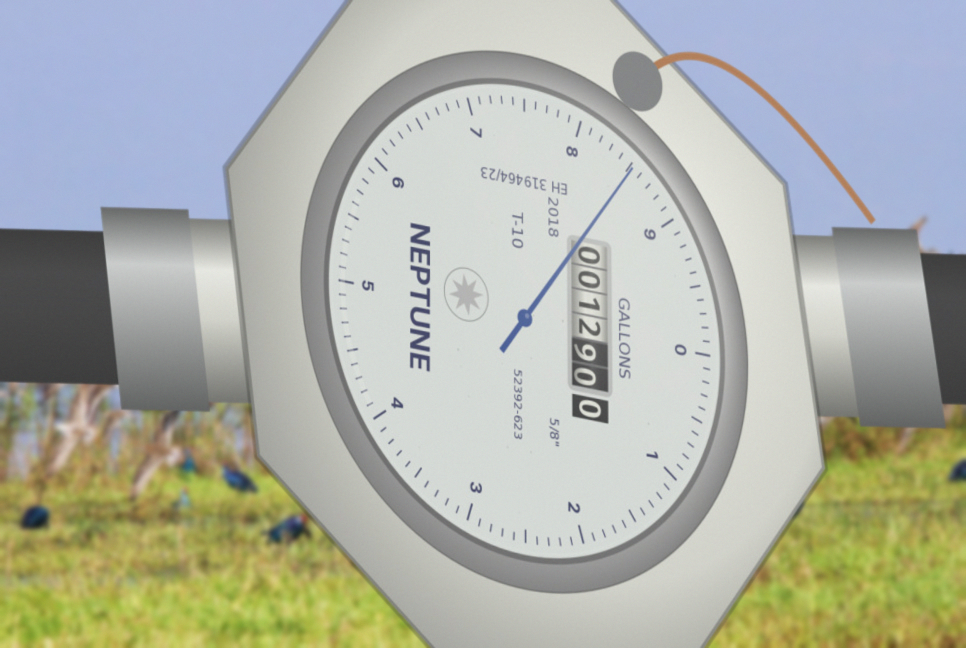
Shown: value=12898.5 unit=gal
